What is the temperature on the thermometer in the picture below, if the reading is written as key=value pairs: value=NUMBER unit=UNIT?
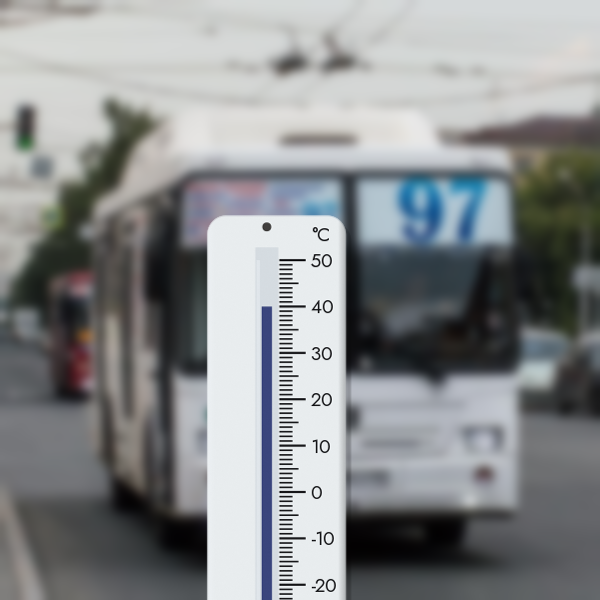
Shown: value=40 unit=°C
